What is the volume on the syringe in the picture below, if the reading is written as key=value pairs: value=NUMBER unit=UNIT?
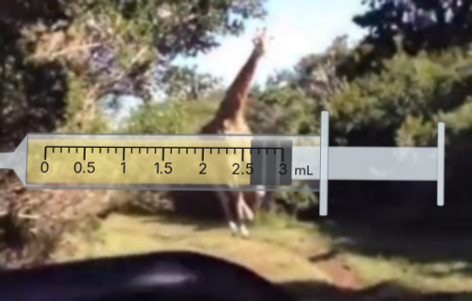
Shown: value=2.6 unit=mL
